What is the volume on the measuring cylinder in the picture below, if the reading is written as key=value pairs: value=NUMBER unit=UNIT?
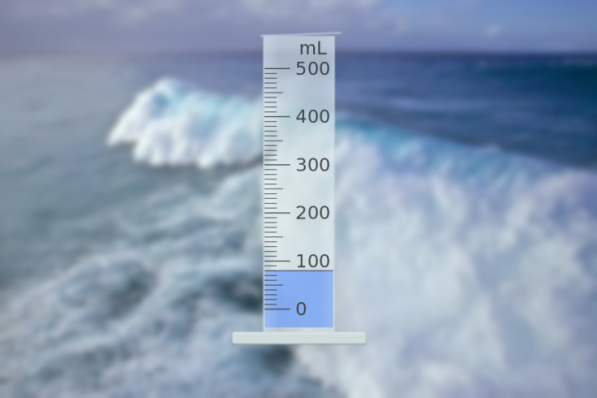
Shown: value=80 unit=mL
